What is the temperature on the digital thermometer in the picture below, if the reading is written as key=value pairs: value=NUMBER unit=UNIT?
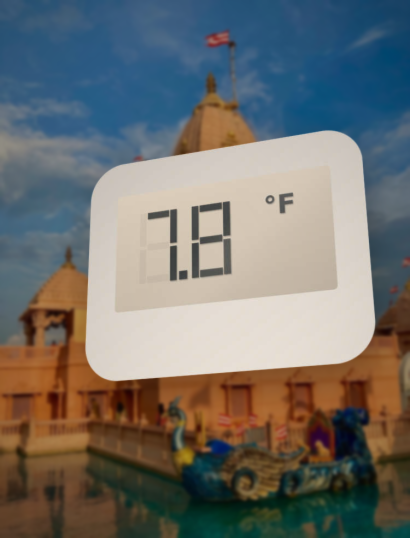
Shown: value=7.8 unit=°F
